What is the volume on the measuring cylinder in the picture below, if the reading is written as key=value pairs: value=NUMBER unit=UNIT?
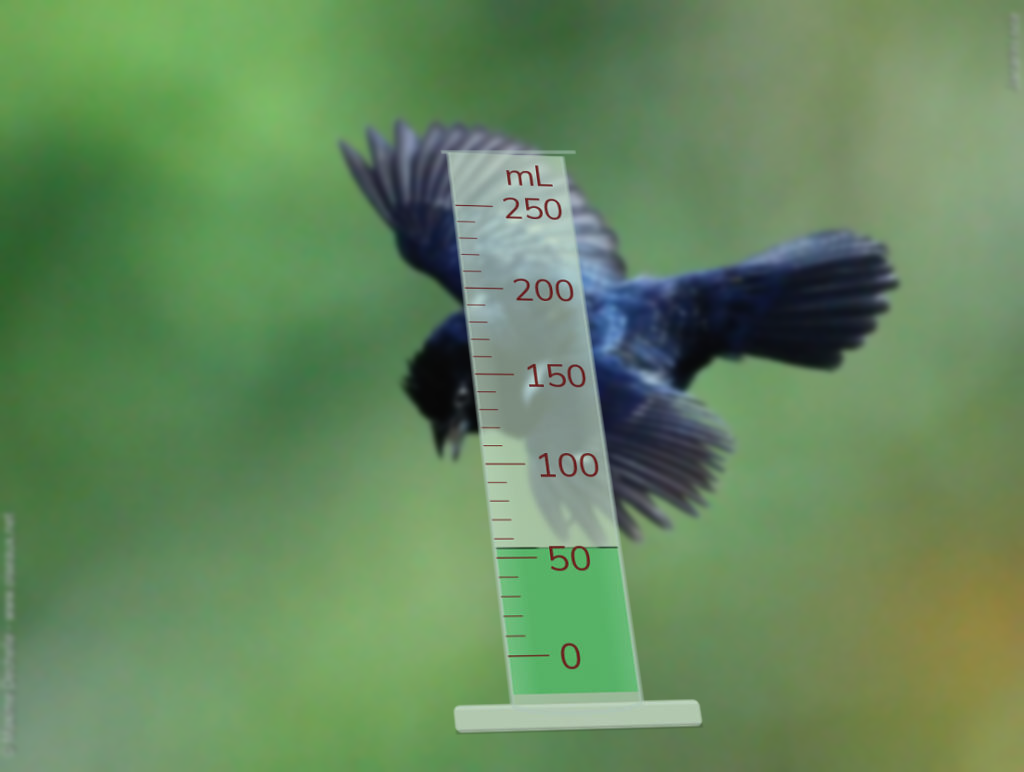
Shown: value=55 unit=mL
